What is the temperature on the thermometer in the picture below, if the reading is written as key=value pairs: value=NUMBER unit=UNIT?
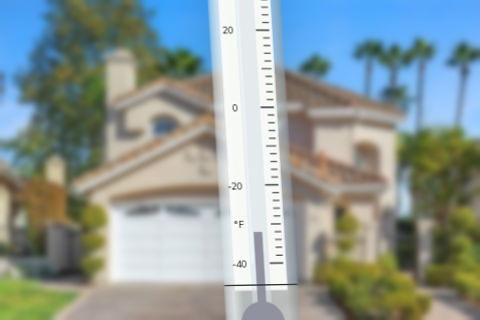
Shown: value=-32 unit=°F
